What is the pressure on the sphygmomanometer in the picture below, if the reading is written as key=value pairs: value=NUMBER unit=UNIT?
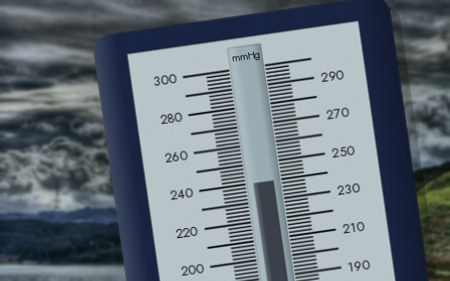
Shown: value=240 unit=mmHg
